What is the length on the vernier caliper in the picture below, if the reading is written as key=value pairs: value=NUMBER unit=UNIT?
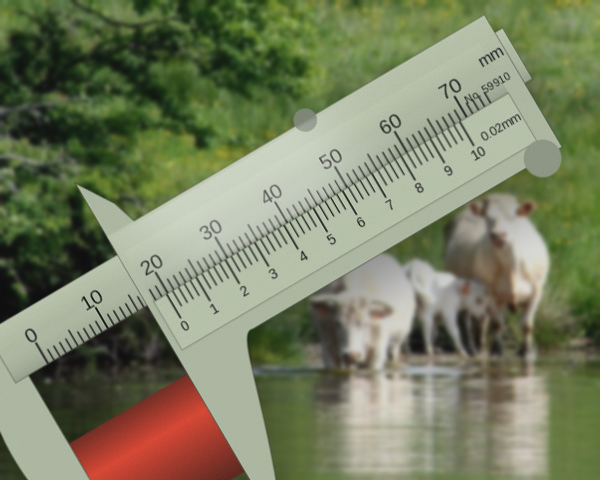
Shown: value=19.8 unit=mm
